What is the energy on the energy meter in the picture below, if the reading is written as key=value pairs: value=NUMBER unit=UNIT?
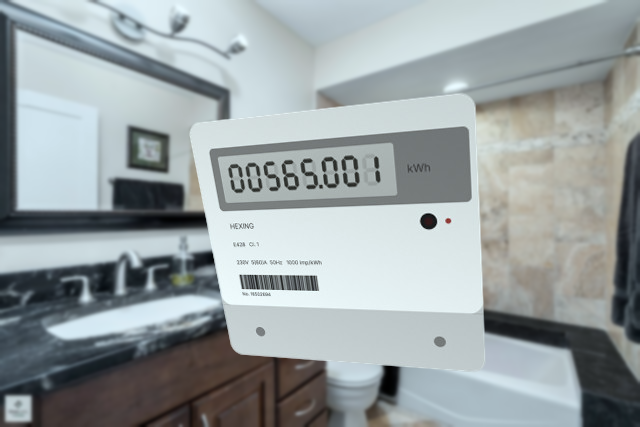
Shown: value=565.001 unit=kWh
